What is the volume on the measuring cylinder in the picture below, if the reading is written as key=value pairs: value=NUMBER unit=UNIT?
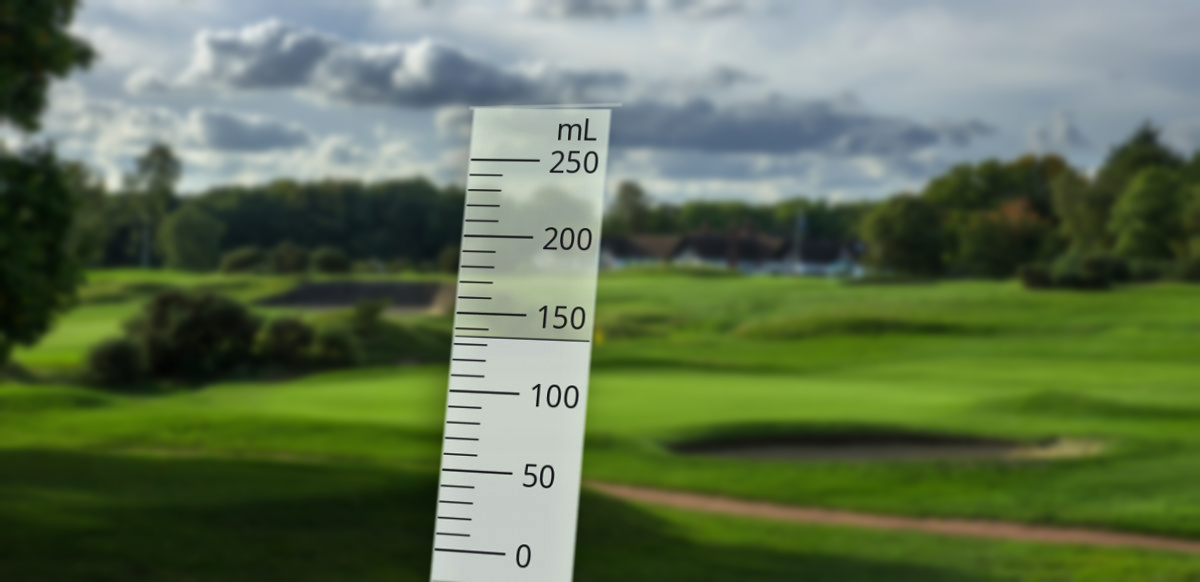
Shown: value=135 unit=mL
